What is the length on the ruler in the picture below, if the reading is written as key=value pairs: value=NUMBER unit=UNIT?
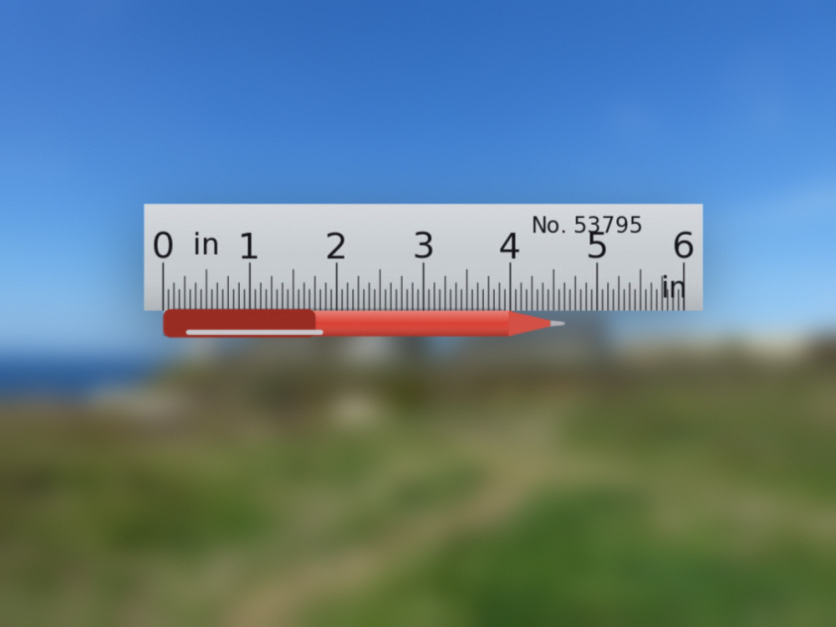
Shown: value=4.625 unit=in
